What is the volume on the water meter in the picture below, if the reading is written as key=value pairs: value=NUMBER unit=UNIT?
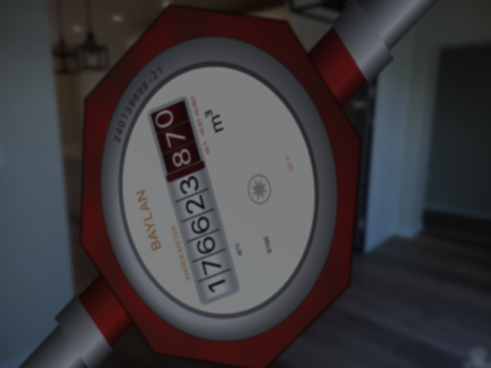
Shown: value=176623.870 unit=m³
